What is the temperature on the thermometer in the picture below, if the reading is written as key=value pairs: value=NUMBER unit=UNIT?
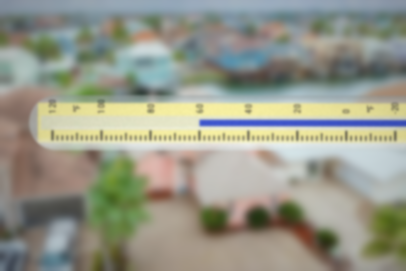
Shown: value=60 unit=°F
